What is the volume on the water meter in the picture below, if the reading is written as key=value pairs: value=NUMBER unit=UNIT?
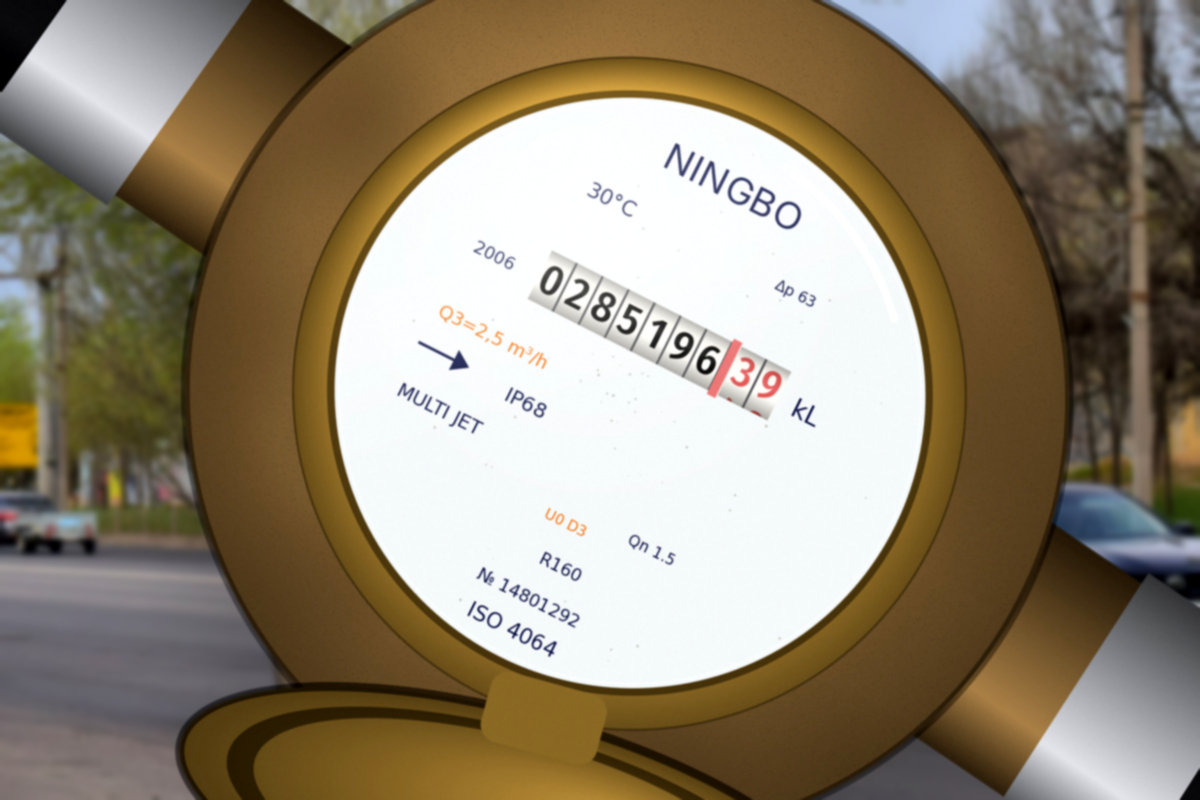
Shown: value=285196.39 unit=kL
